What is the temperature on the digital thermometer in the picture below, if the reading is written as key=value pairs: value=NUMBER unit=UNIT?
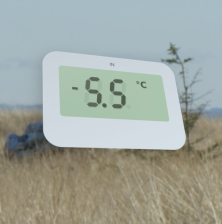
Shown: value=-5.5 unit=°C
